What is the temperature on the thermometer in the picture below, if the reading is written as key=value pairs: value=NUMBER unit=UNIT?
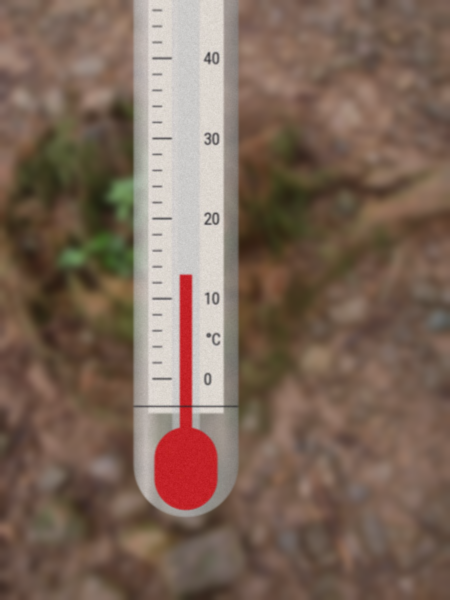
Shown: value=13 unit=°C
